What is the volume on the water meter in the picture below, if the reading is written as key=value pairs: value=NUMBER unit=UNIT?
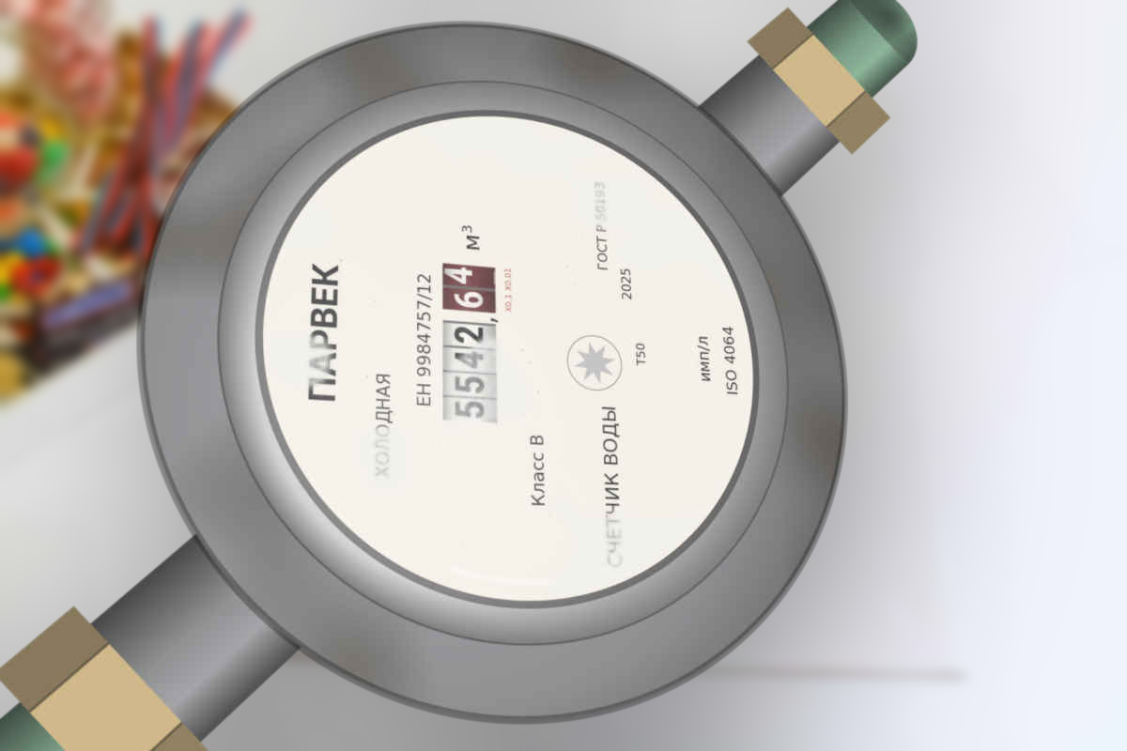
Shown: value=5542.64 unit=m³
